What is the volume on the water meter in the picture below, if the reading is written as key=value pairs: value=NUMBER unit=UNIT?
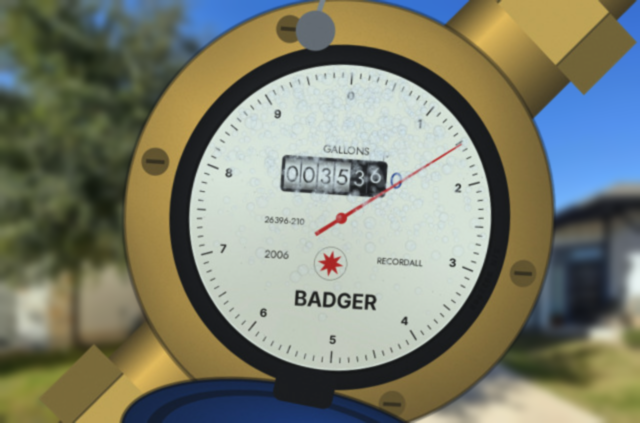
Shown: value=35361.5 unit=gal
